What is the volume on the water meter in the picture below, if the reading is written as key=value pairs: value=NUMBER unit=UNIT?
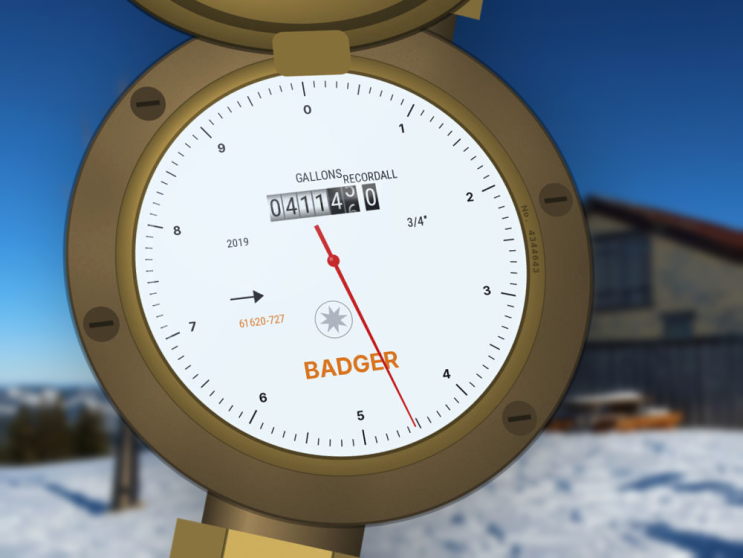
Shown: value=411454.5 unit=gal
